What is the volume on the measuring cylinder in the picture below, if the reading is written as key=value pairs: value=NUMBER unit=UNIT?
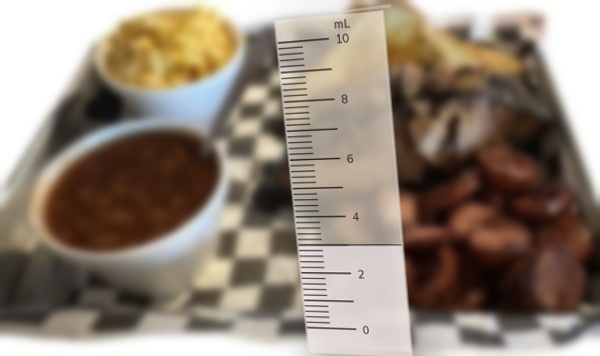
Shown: value=3 unit=mL
